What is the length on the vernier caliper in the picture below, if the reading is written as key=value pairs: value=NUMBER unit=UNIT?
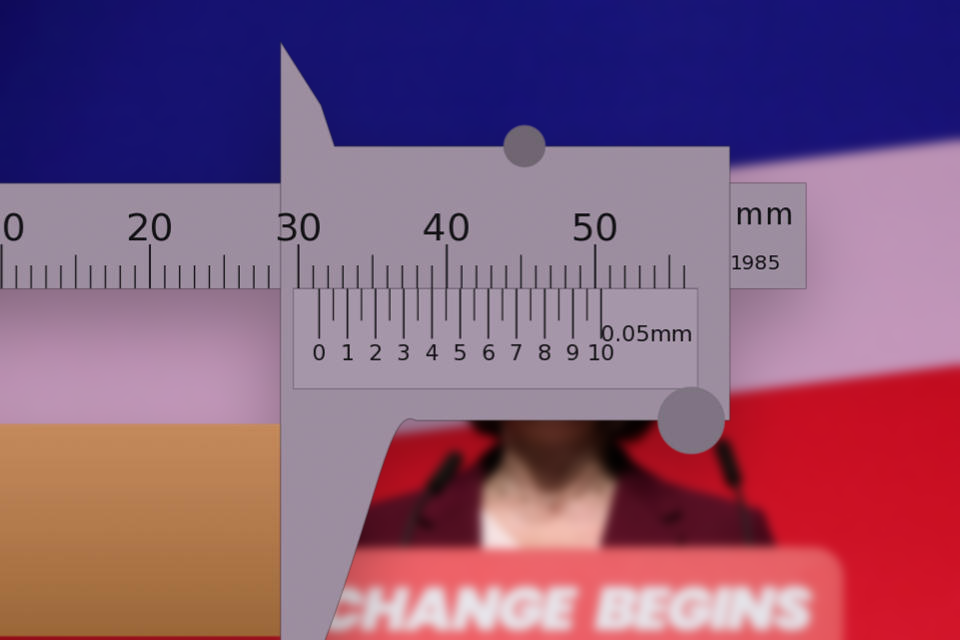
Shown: value=31.4 unit=mm
